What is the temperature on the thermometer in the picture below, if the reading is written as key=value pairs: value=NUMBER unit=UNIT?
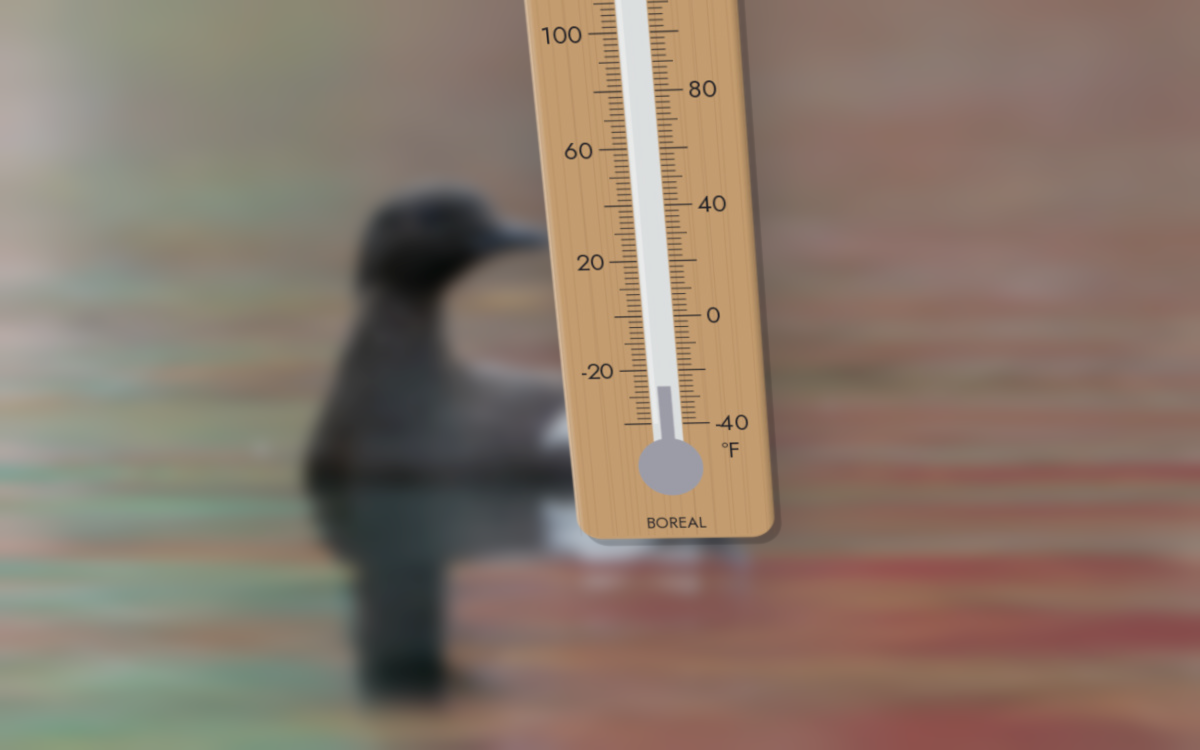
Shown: value=-26 unit=°F
